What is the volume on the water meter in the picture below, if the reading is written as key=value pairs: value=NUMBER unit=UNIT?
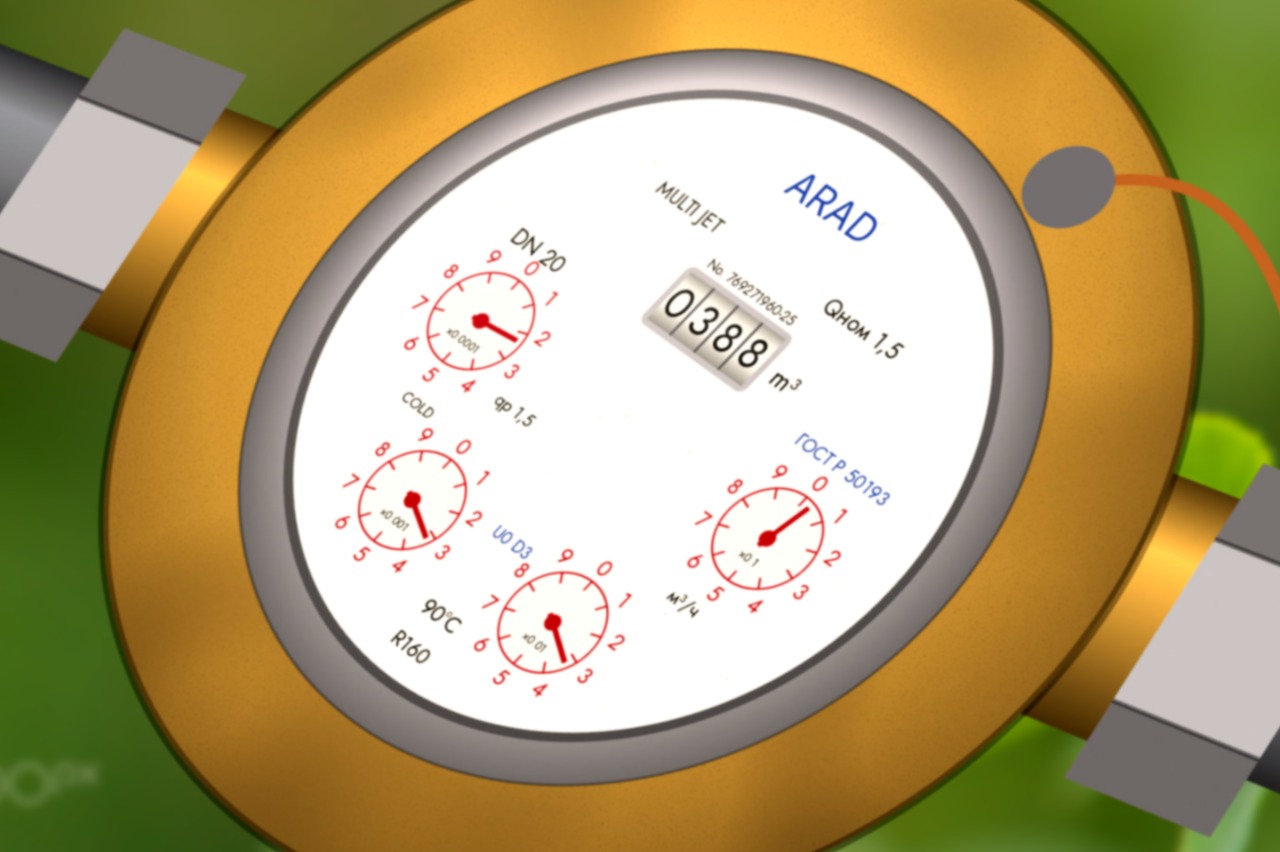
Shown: value=388.0332 unit=m³
